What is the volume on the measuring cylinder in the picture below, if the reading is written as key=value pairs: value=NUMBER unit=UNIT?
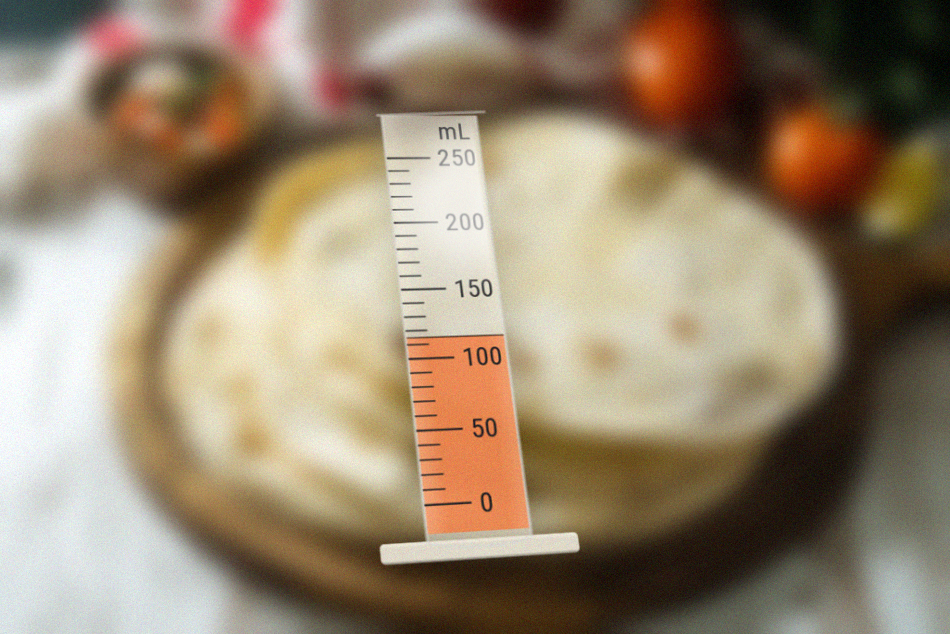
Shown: value=115 unit=mL
